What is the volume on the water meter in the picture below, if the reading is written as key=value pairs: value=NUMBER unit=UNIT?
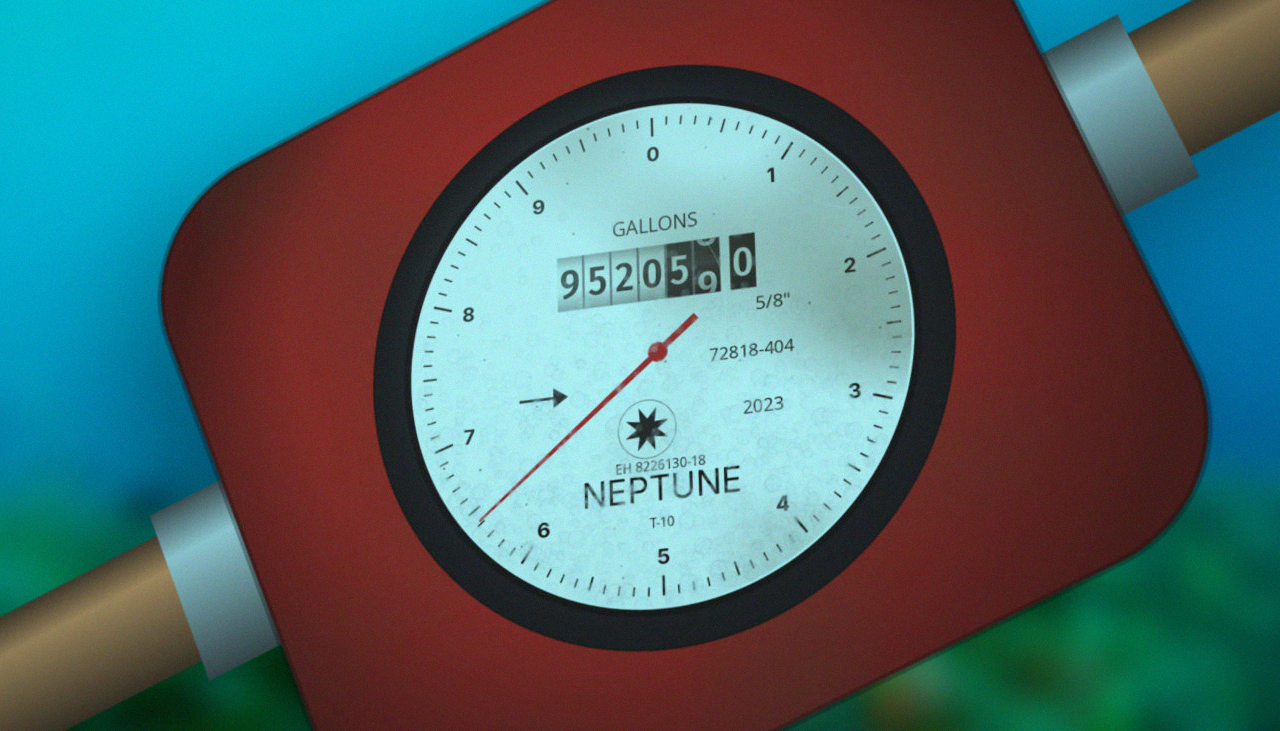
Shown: value=9520586.4 unit=gal
